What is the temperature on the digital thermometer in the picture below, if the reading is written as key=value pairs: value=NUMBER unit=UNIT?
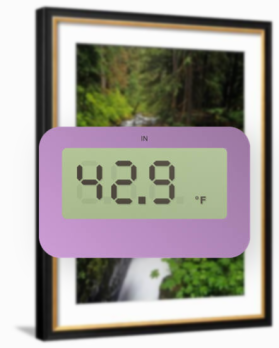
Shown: value=42.9 unit=°F
